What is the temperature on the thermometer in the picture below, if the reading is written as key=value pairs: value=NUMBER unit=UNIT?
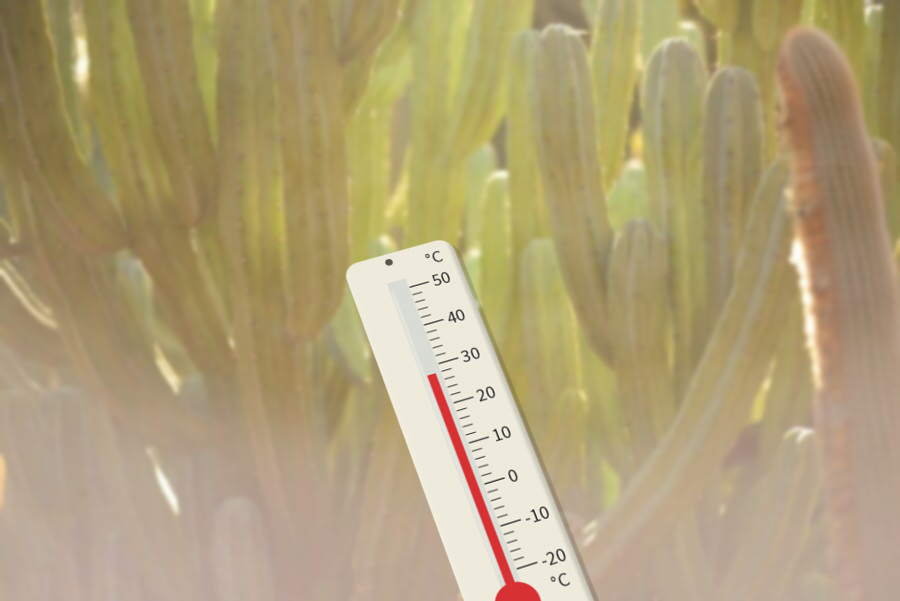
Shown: value=28 unit=°C
